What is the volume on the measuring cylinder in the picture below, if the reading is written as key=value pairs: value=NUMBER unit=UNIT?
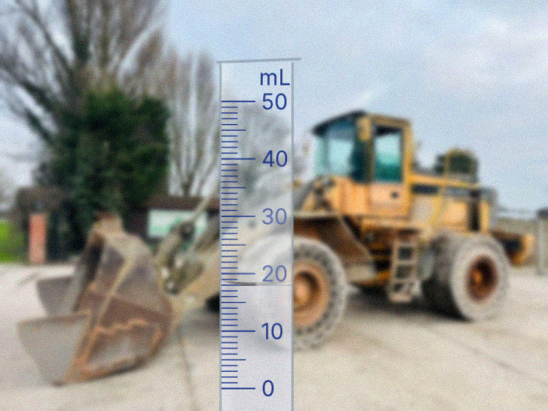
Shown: value=18 unit=mL
